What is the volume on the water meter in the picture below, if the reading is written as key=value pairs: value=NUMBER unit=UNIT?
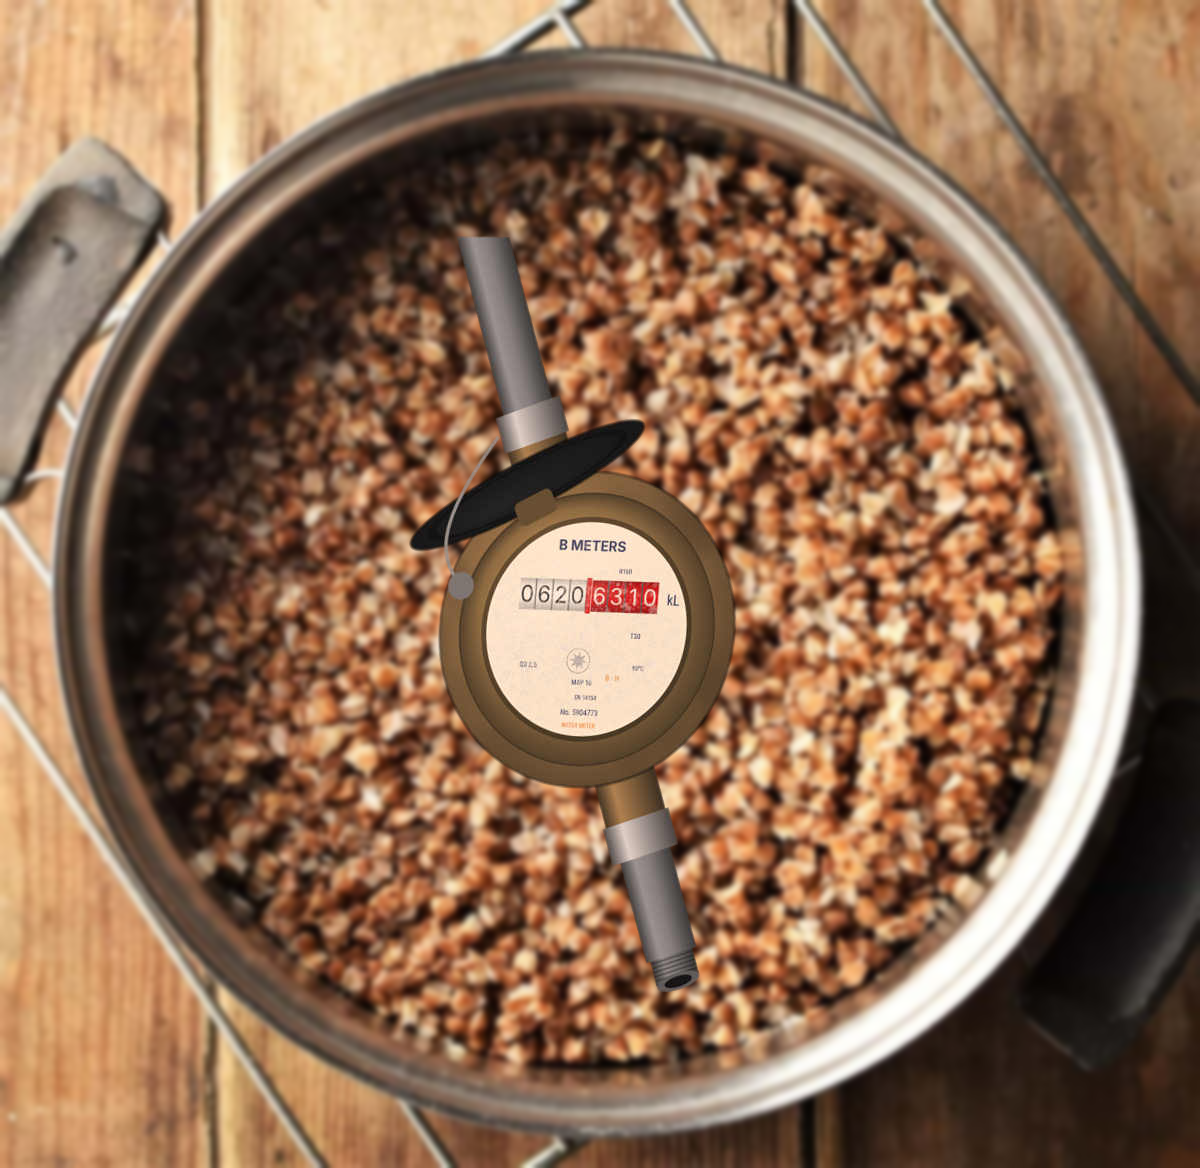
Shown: value=620.6310 unit=kL
